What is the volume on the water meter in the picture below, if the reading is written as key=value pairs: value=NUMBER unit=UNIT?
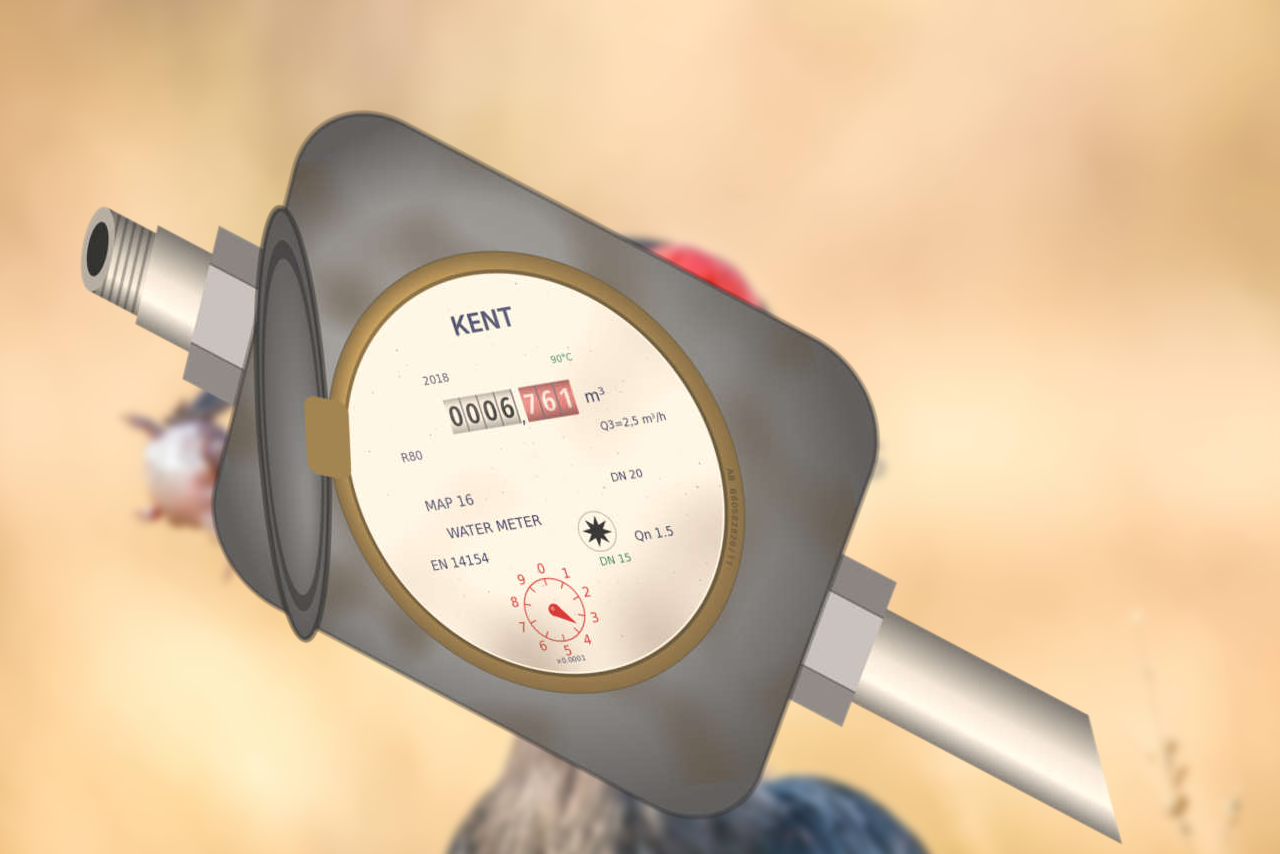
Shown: value=6.7613 unit=m³
